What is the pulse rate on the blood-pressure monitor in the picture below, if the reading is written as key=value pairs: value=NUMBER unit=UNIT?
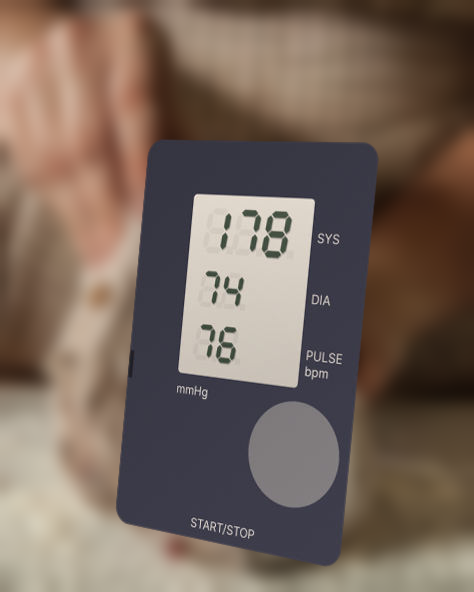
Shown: value=76 unit=bpm
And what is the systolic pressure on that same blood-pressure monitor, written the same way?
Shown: value=178 unit=mmHg
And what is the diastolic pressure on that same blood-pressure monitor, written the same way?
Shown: value=74 unit=mmHg
